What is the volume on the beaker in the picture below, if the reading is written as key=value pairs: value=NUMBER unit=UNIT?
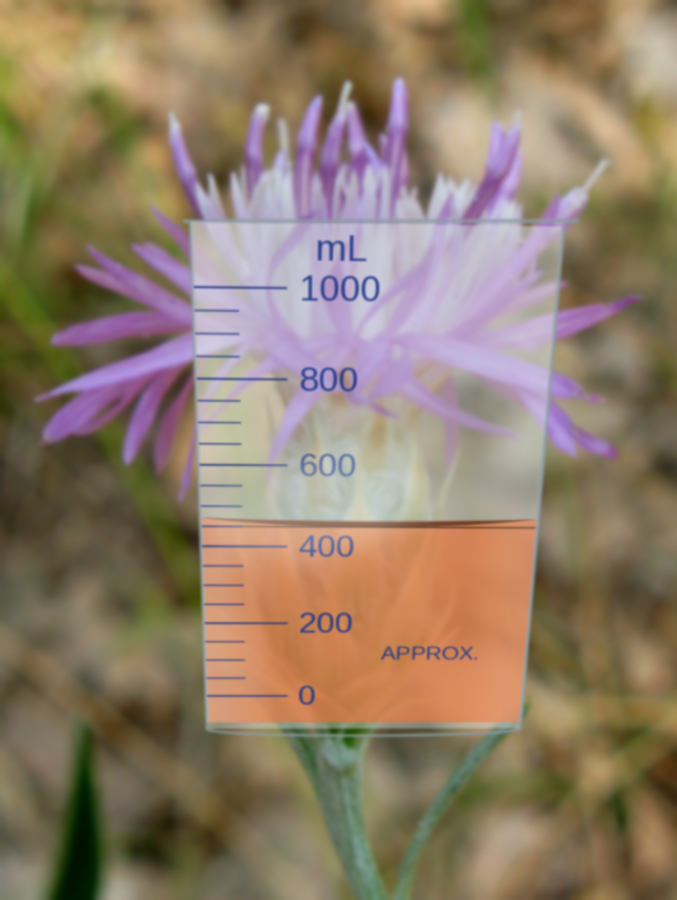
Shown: value=450 unit=mL
